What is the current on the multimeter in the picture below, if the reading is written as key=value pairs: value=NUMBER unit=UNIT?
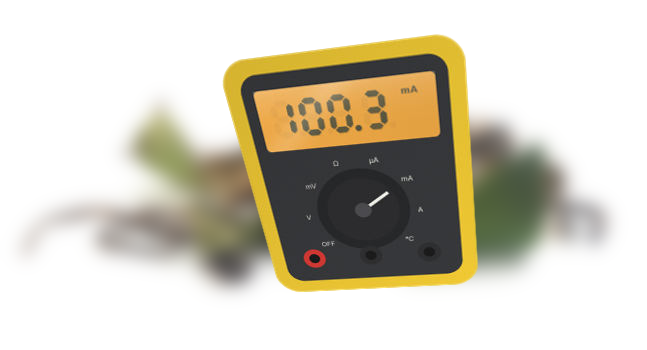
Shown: value=100.3 unit=mA
